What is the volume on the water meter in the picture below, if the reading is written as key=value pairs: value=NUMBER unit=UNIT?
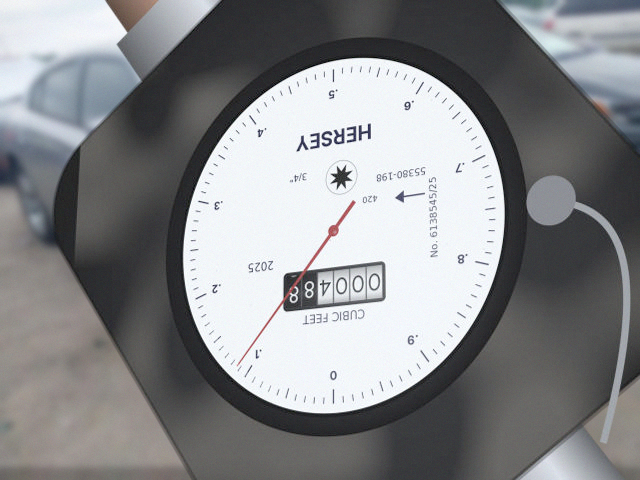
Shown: value=488.11 unit=ft³
